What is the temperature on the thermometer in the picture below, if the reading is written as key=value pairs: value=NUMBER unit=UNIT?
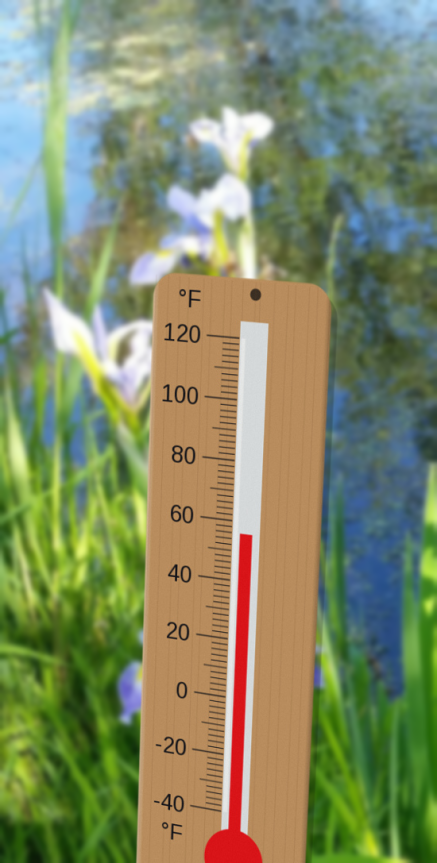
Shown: value=56 unit=°F
